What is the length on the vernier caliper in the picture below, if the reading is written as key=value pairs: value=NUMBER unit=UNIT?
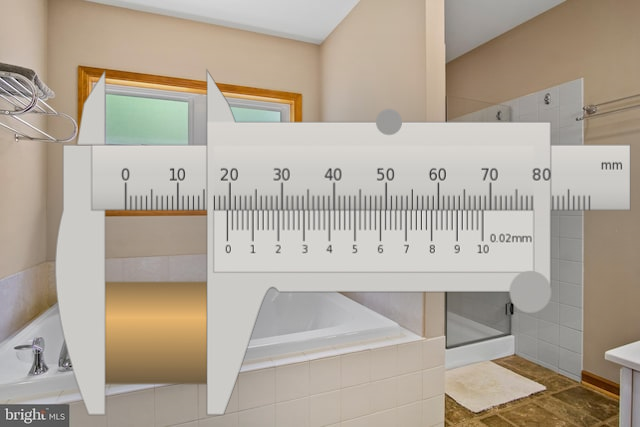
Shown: value=19.5 unit=mm
